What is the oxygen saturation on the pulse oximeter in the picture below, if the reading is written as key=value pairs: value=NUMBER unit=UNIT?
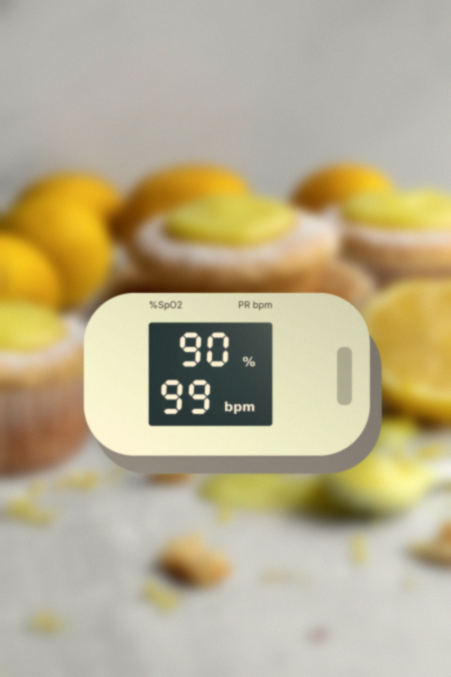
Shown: value=90 unit=%
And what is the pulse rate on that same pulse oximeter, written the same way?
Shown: value=99 unit=bpm
